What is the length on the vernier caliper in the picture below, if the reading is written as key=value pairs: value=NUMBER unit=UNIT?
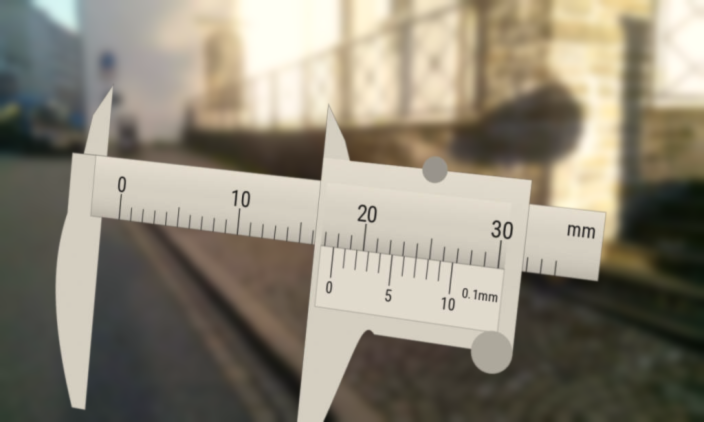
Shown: value=17.7 unit=mm
